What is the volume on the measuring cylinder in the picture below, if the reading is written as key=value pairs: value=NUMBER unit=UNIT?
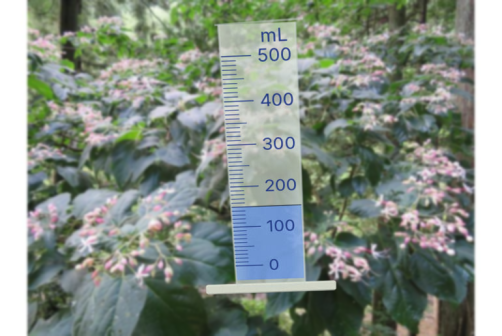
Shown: value=150 unit=mL
